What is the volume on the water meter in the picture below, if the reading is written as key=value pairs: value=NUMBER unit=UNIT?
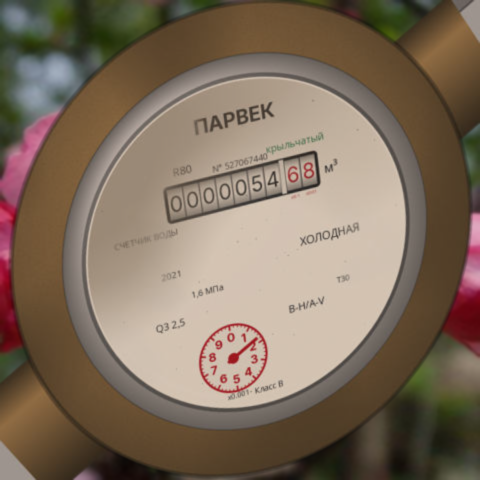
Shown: value=54.681 unit=m³
